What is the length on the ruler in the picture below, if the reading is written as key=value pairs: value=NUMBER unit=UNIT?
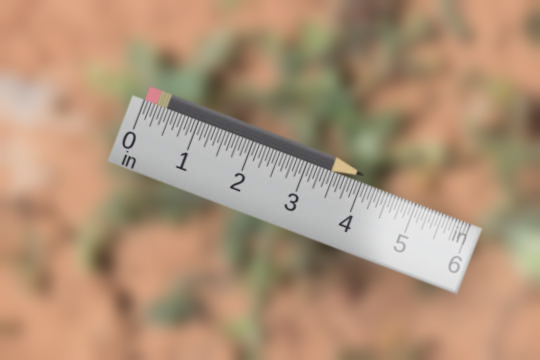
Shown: value=4 unit=in
